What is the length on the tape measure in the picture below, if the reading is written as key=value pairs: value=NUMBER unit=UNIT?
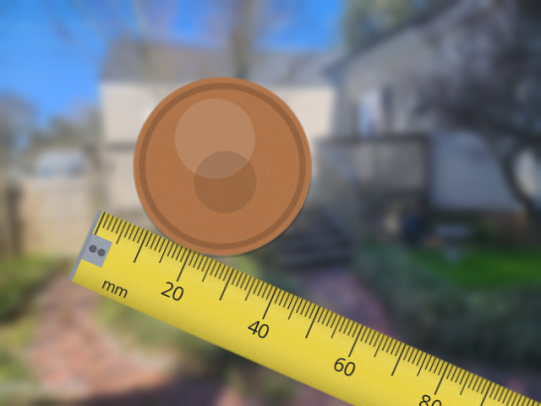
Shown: value=38 unit=mm
